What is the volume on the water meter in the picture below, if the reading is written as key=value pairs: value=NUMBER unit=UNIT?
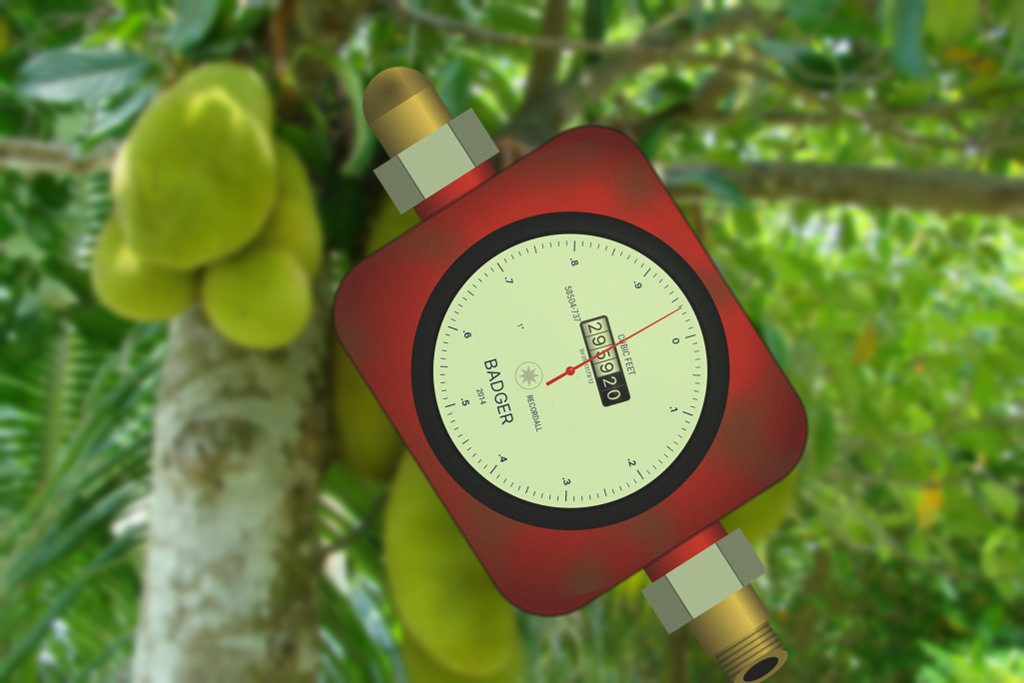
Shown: value=295919.96 unit=ft³
